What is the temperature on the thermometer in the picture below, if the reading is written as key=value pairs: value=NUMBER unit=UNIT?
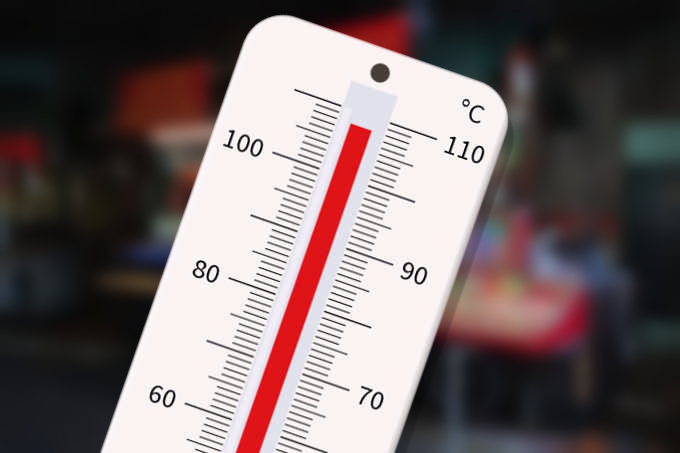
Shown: value=108 unit=°C
